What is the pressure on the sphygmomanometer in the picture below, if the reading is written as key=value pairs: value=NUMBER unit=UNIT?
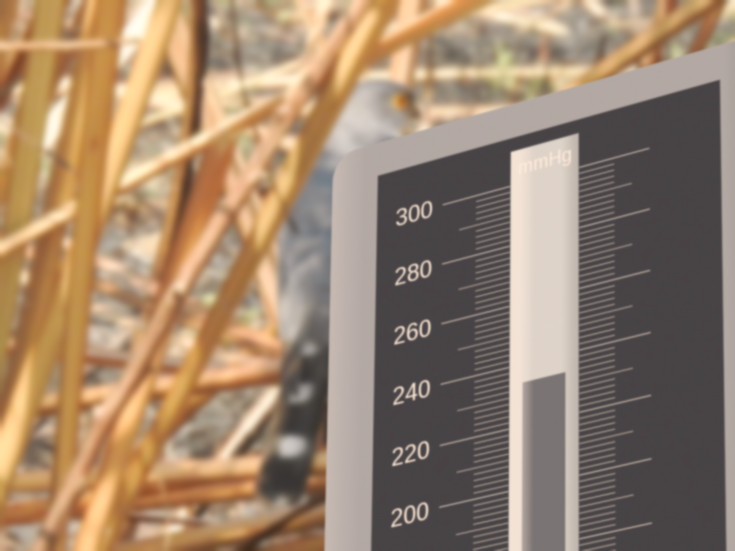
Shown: value=234 unit=mmHg
